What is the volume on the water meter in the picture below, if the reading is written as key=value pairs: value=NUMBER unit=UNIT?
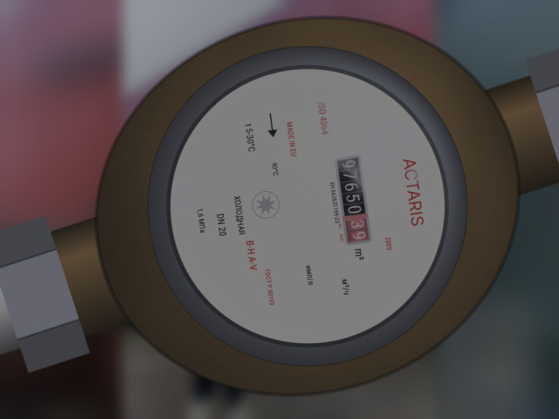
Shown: value=97650.39 unit=m³
